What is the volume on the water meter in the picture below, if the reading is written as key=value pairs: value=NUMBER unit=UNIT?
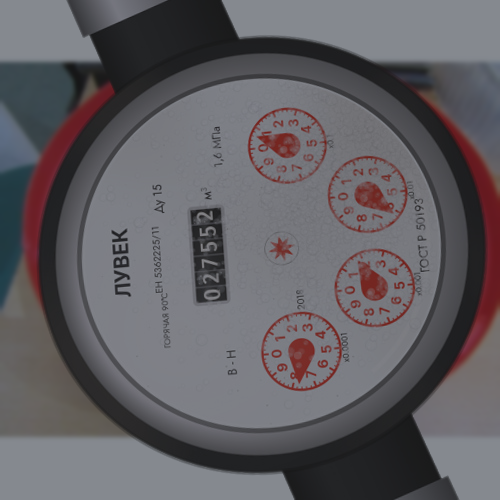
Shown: value=27552.0617 unit=m³
